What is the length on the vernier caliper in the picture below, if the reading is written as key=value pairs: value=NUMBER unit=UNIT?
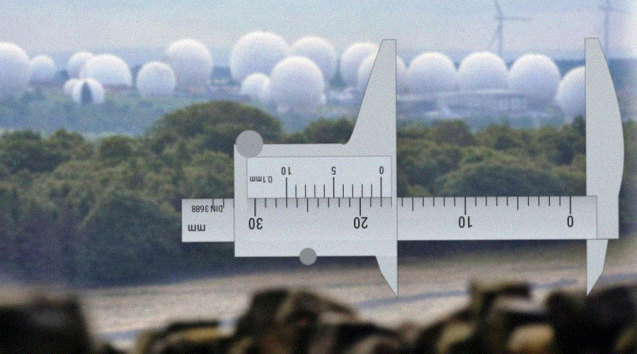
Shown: value=18.0 unit=mm
